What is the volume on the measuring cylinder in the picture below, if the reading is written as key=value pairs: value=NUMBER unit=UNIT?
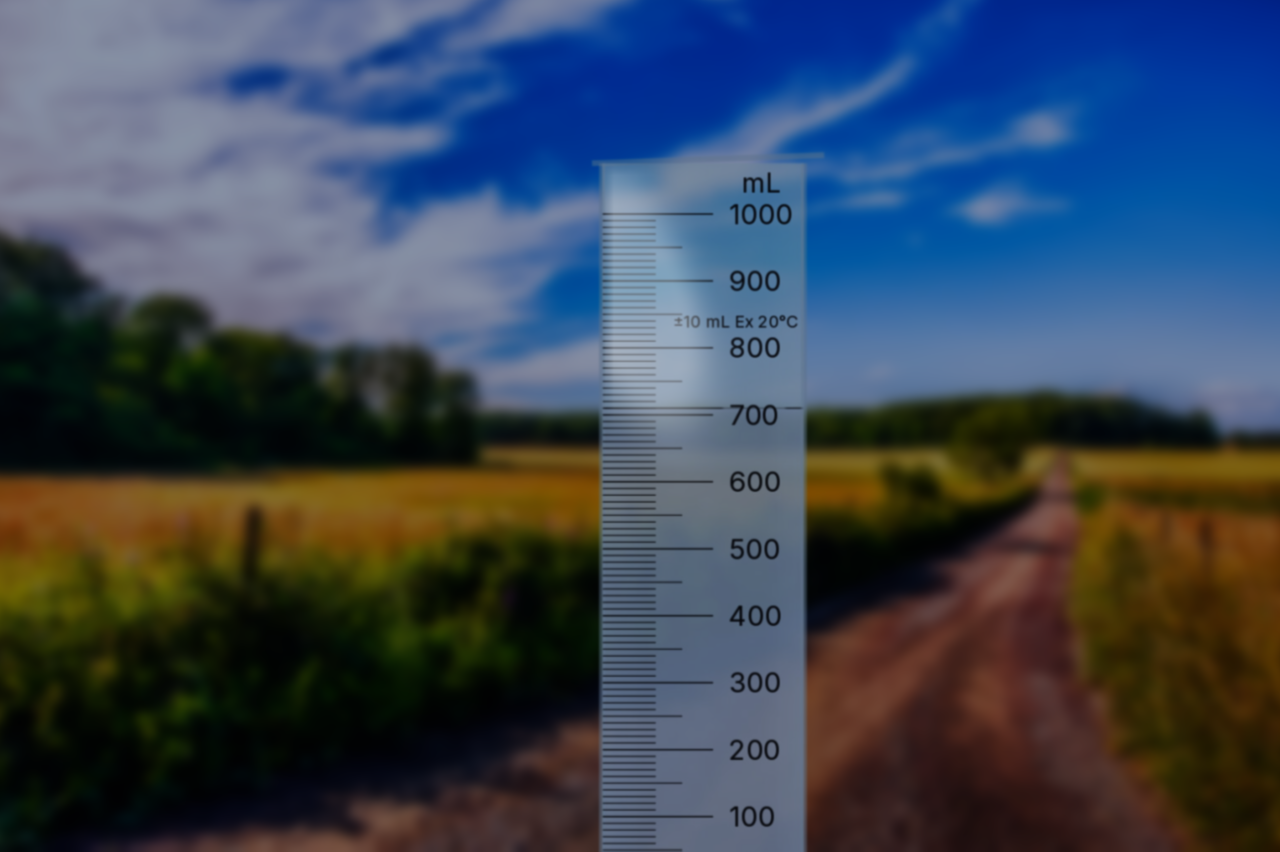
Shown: value=710 unit=mL
